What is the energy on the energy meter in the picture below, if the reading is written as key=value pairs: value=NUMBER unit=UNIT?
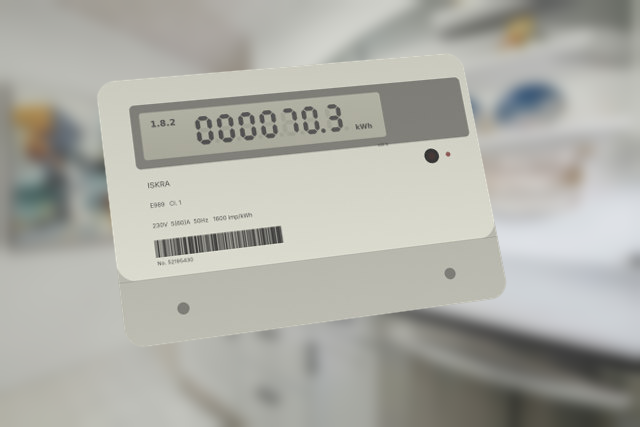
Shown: value=70.3 unit=kWh
